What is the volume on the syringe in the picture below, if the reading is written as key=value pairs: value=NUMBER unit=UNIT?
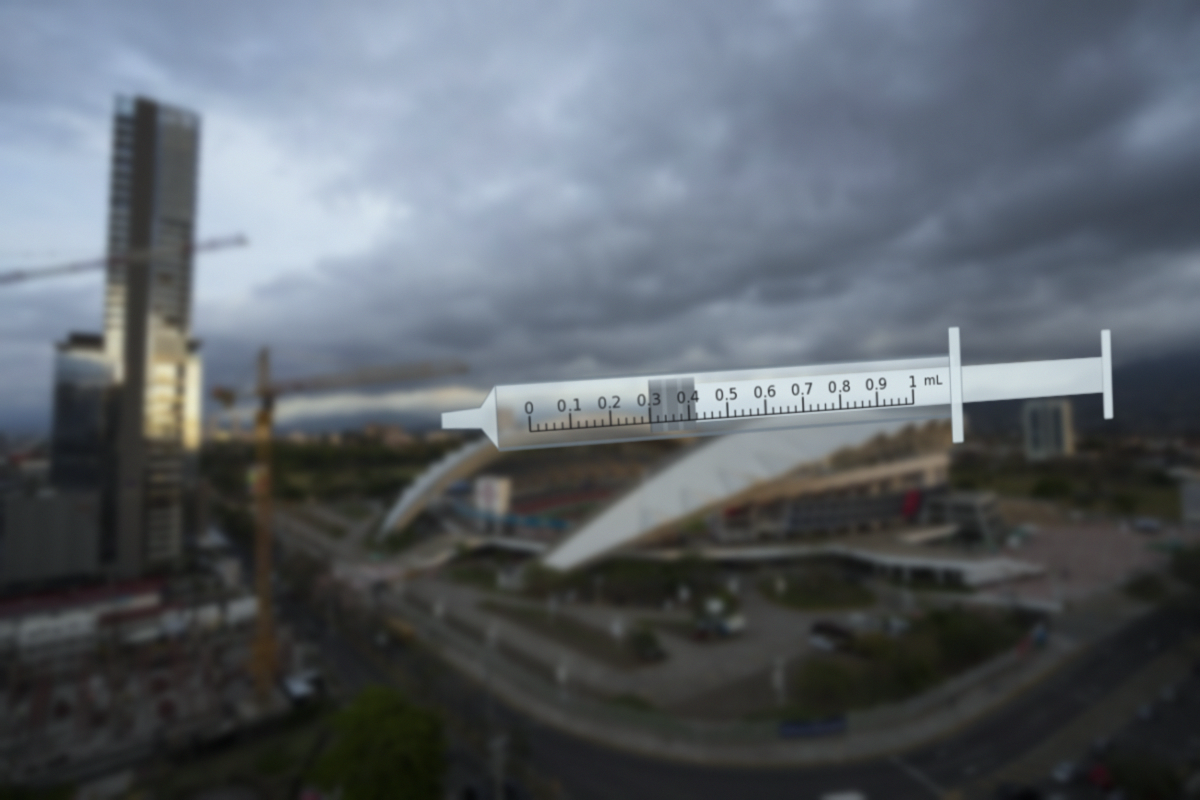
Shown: value=0.3 unit=mL
